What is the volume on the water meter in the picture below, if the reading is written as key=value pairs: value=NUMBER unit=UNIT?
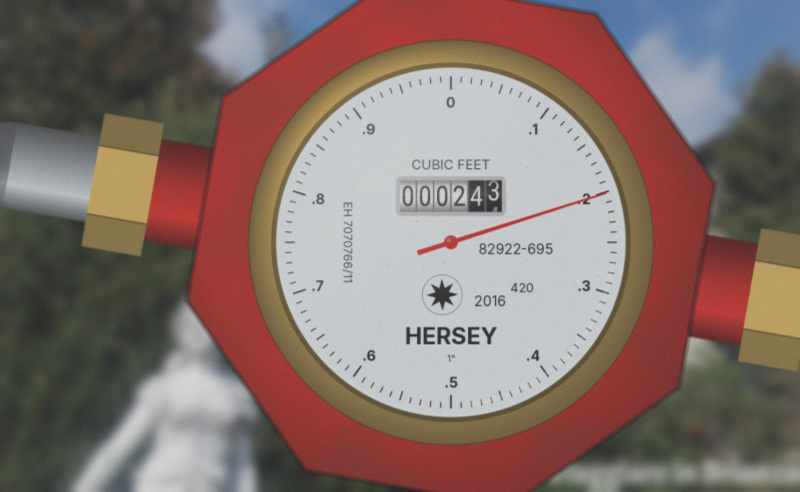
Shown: value=243.20 unit=ft³
